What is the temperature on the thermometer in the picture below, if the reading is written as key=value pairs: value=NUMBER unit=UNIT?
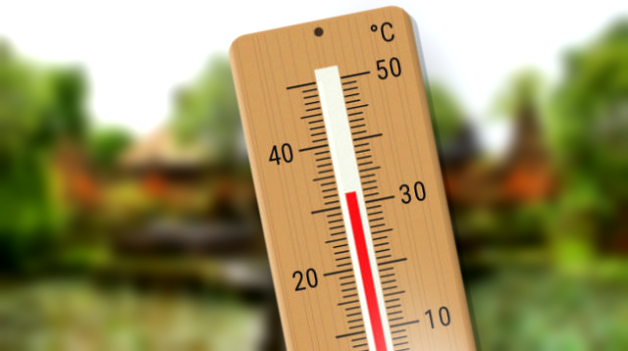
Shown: value=32 unit=°C
